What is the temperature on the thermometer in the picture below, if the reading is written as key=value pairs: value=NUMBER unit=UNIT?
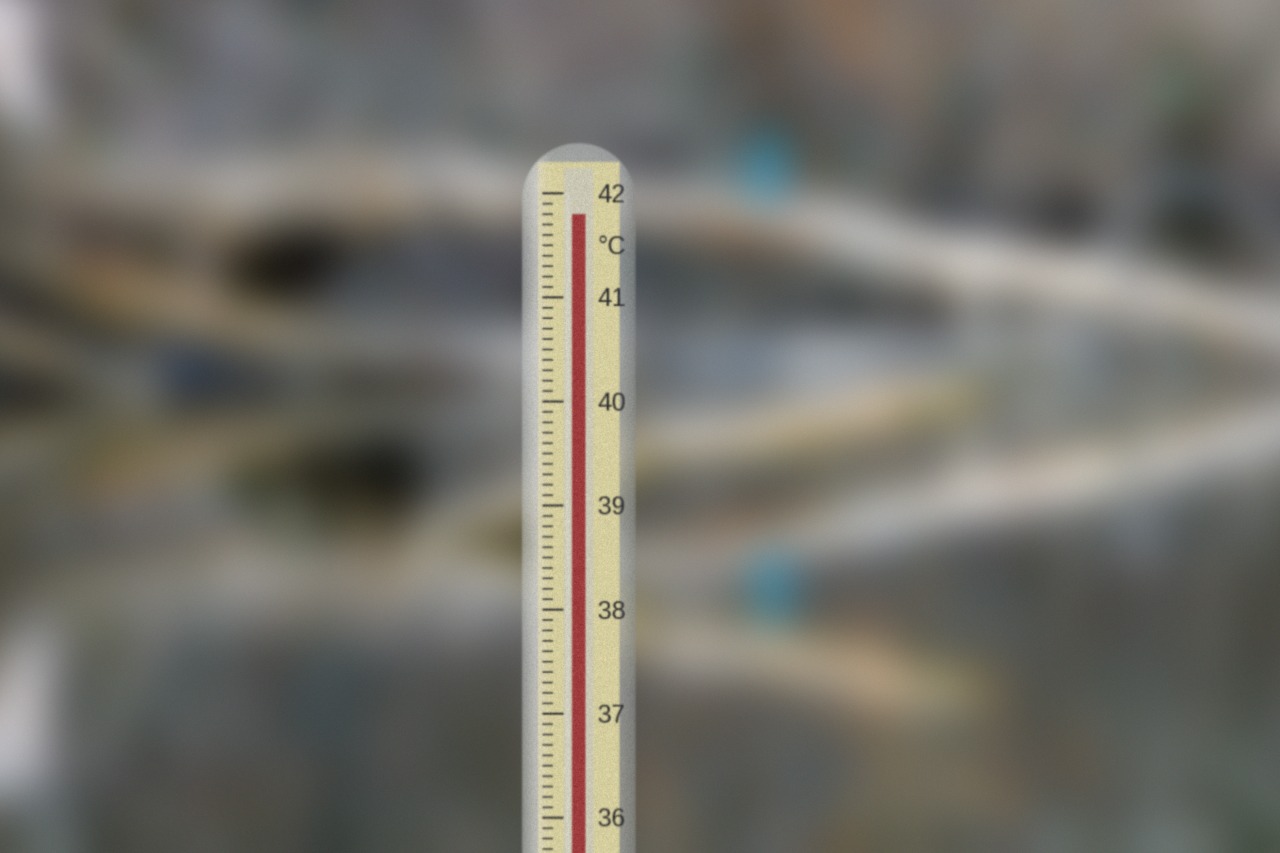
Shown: value=41.8 unit=°C
